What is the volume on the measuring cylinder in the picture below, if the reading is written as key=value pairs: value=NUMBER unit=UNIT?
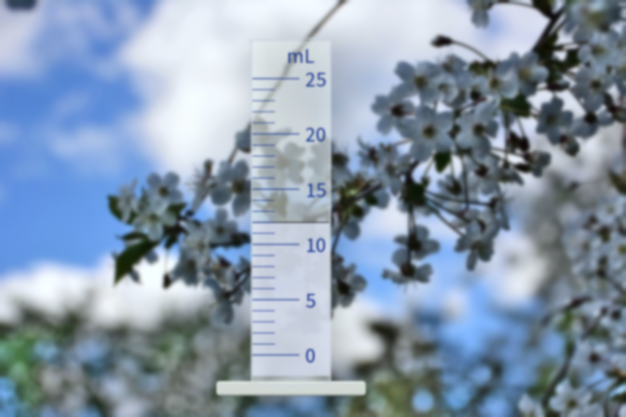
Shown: value=12 unit=mL
